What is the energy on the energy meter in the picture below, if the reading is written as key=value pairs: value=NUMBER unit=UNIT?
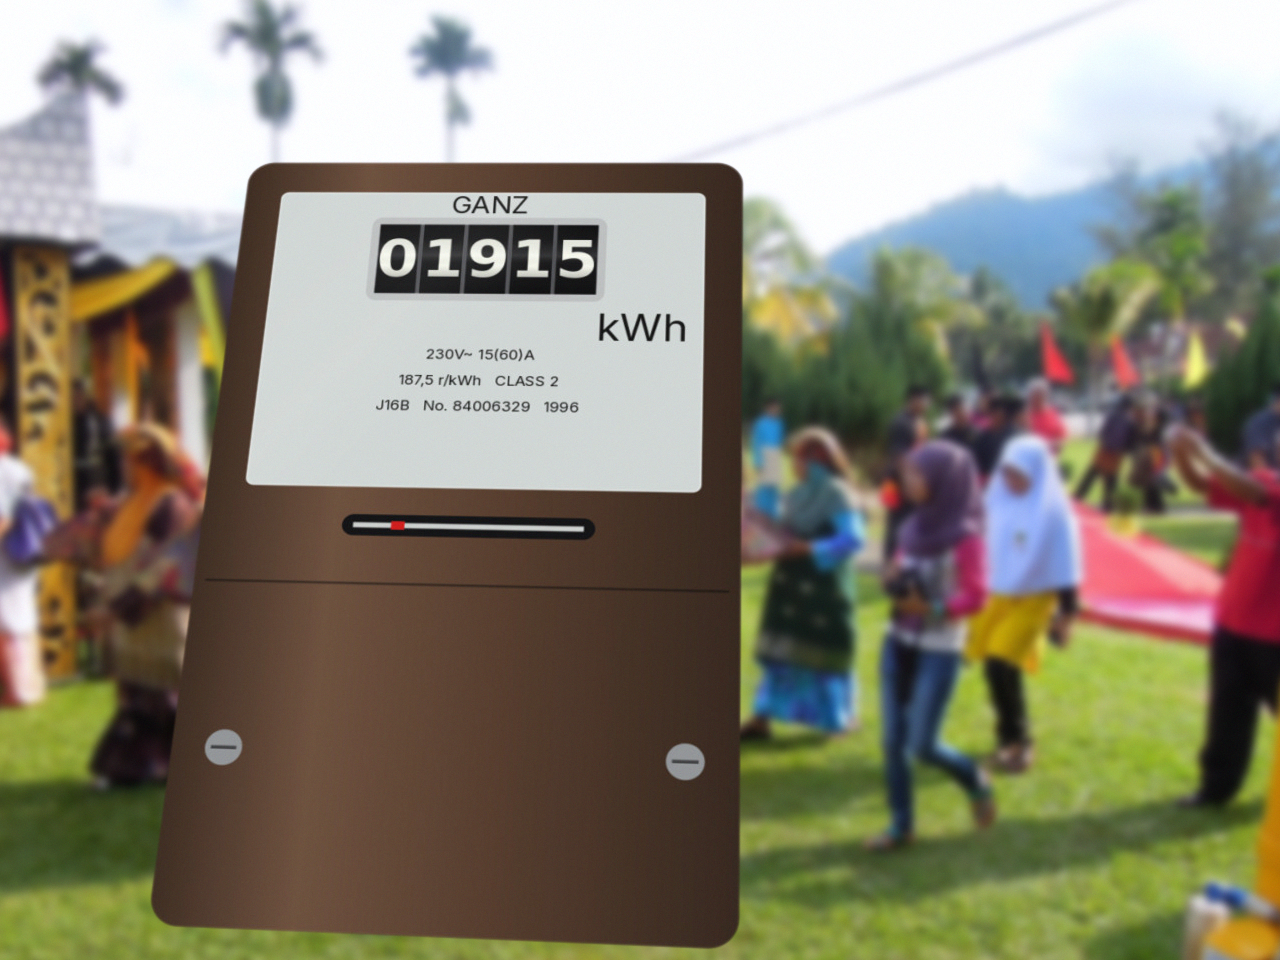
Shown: value=1915 unit=kWh
